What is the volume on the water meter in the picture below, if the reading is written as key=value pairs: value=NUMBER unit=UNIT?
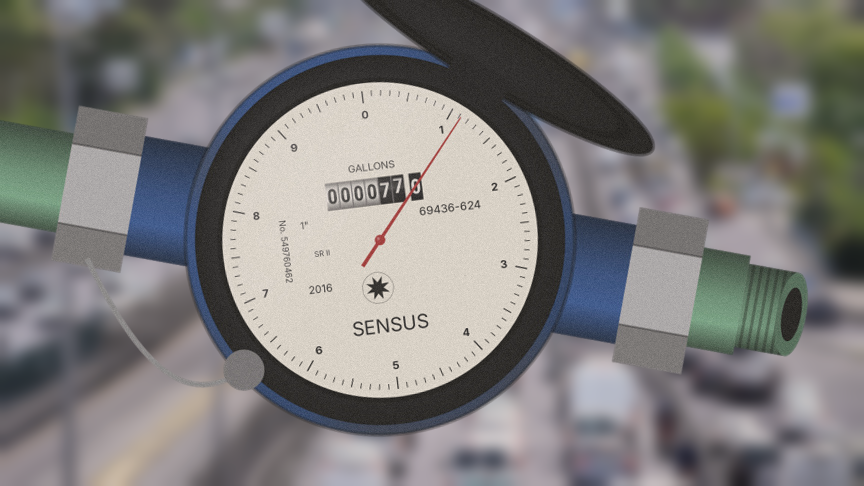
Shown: value=771.1 unit=gal
